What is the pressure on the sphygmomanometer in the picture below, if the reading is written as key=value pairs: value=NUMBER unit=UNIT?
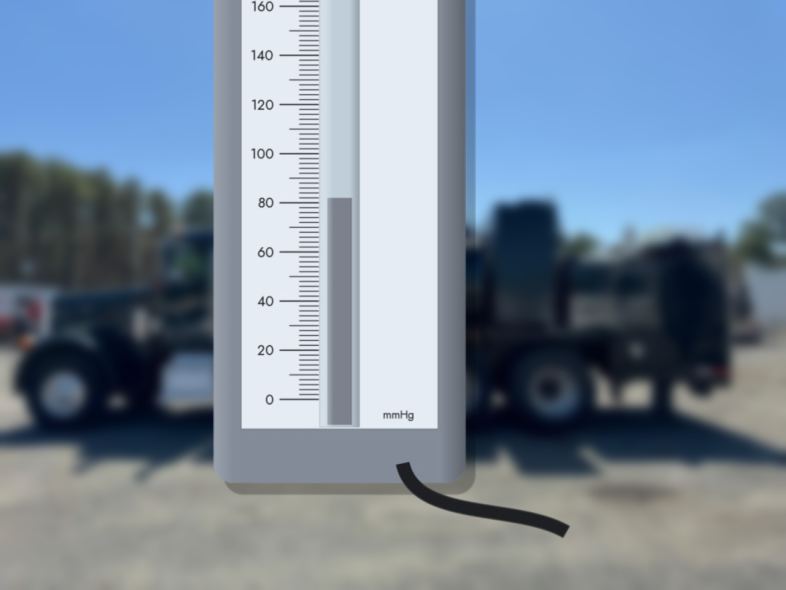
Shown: value=82 unit=mmHg
